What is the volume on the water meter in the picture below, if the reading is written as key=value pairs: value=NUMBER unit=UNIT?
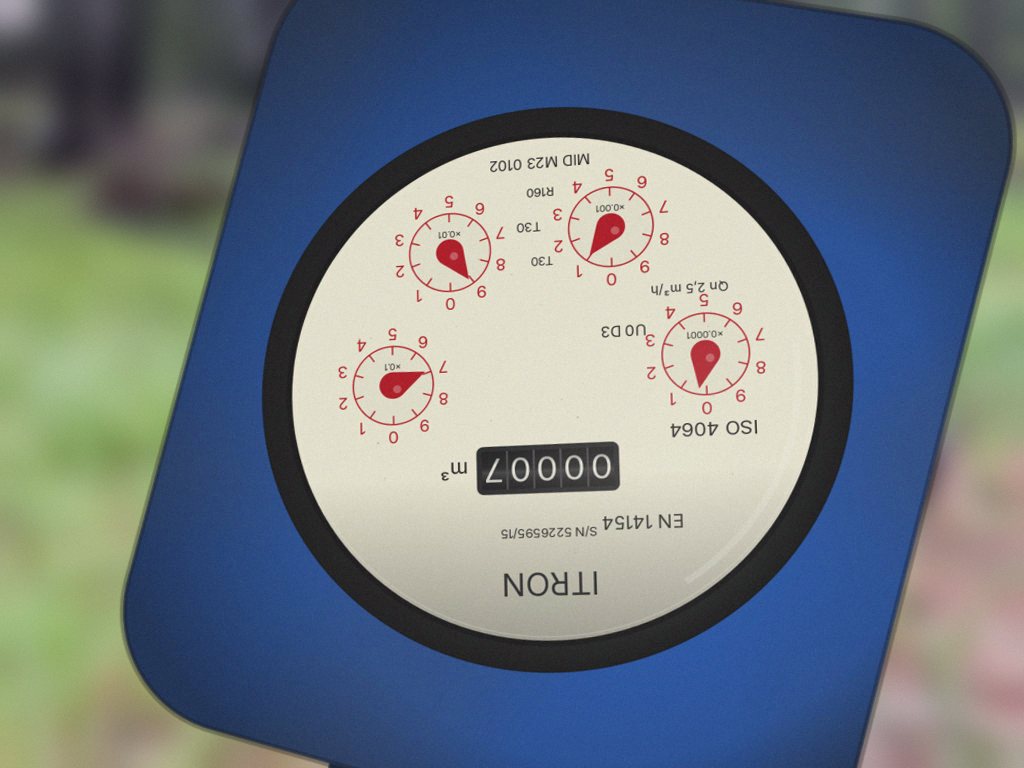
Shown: value=7.6910 unit=m³
